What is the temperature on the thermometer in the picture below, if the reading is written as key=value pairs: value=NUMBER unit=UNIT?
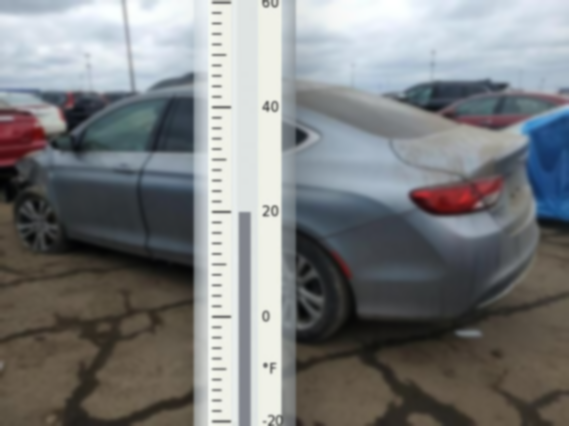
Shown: value=20 unit=°F
